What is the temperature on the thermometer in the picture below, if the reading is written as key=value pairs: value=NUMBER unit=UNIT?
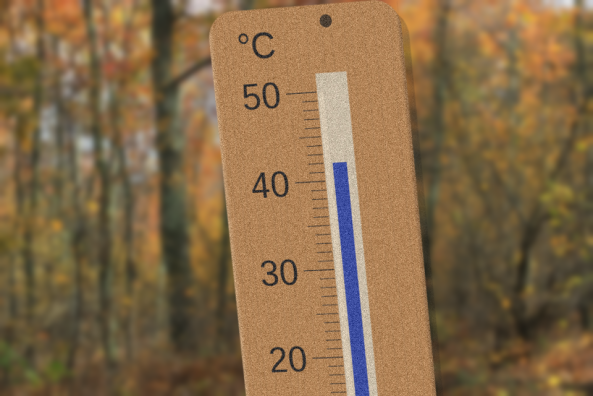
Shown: value=42 unit=°C
